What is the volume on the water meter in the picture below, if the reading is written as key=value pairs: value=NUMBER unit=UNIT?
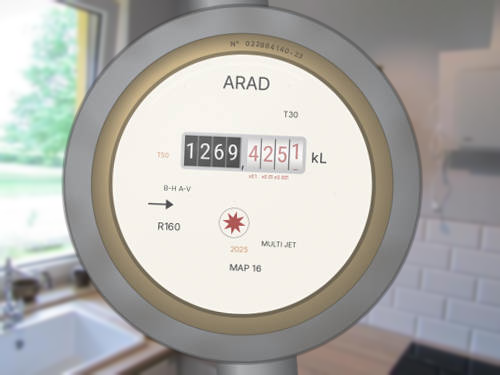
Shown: value=1269.4251 unit=kL
